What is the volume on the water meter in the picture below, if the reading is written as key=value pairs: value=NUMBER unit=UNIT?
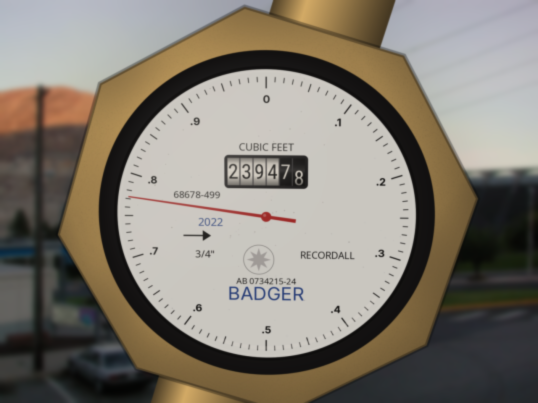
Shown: value=239477.77 unit=ft³
